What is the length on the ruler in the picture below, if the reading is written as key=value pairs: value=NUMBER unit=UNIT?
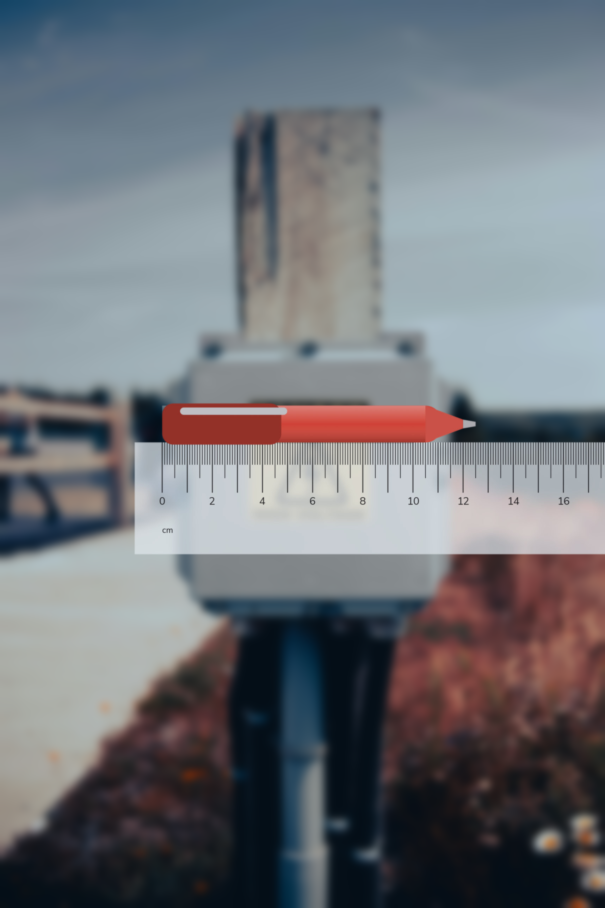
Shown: value=12.5 unit=cm
